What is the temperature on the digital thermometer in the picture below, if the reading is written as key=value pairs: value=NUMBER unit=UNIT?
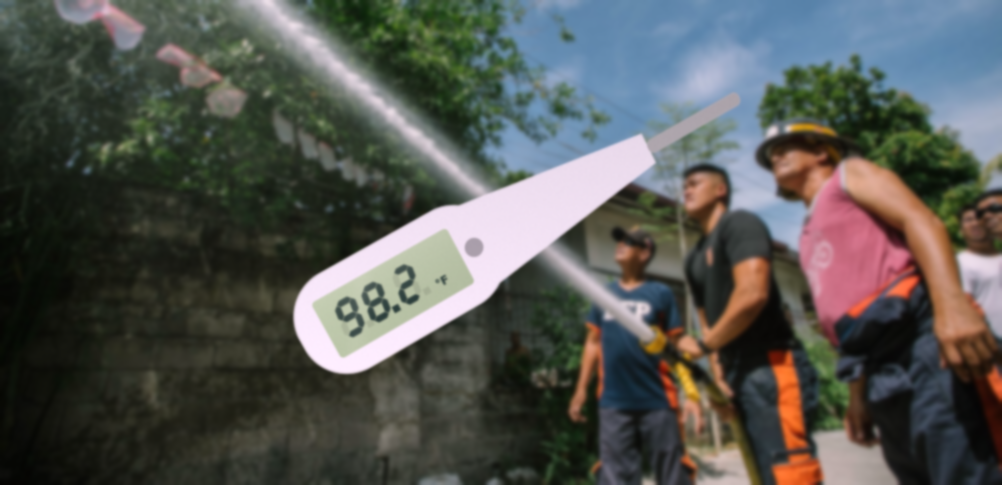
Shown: value=98.2 unit=°F
